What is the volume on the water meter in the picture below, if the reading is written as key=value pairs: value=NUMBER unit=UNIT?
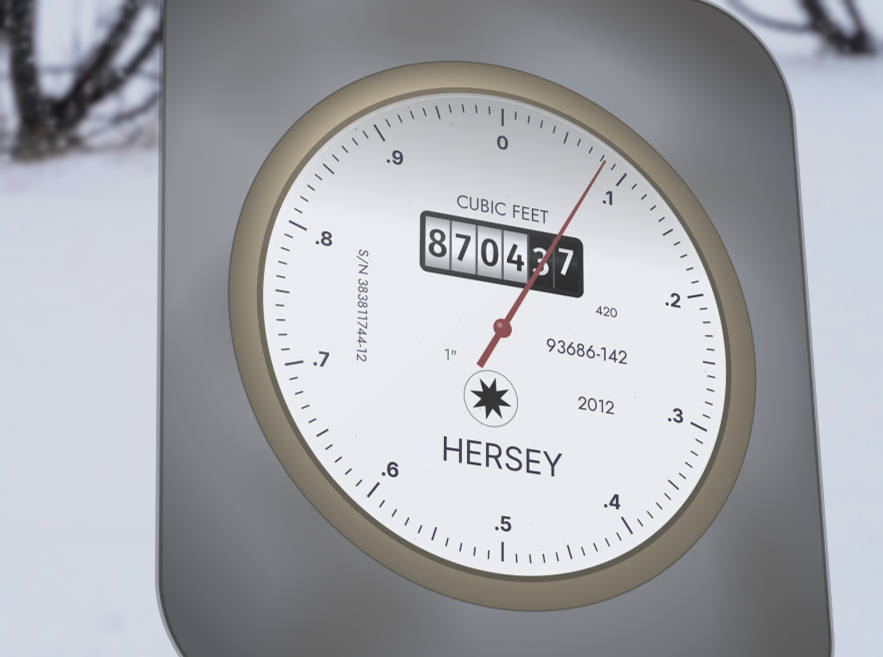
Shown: value=870437.08 unit=ft³
